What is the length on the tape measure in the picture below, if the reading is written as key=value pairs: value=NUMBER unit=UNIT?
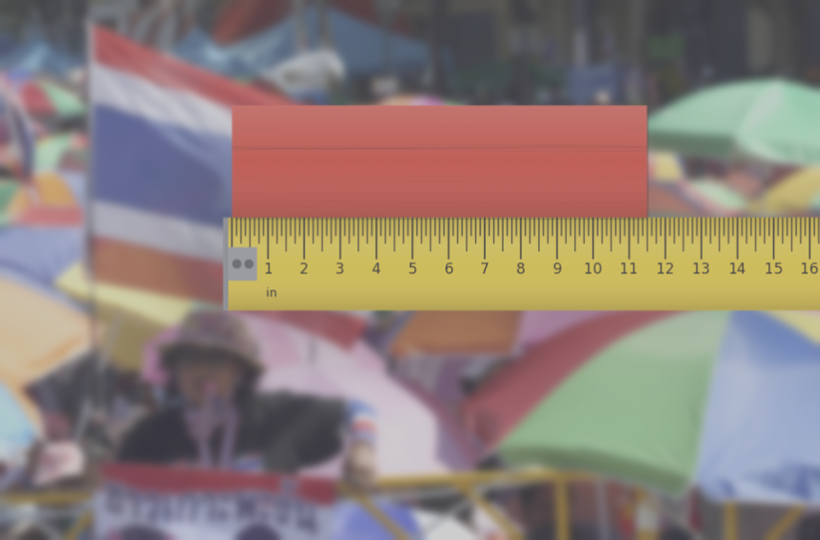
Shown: value=11.5 unit=in
